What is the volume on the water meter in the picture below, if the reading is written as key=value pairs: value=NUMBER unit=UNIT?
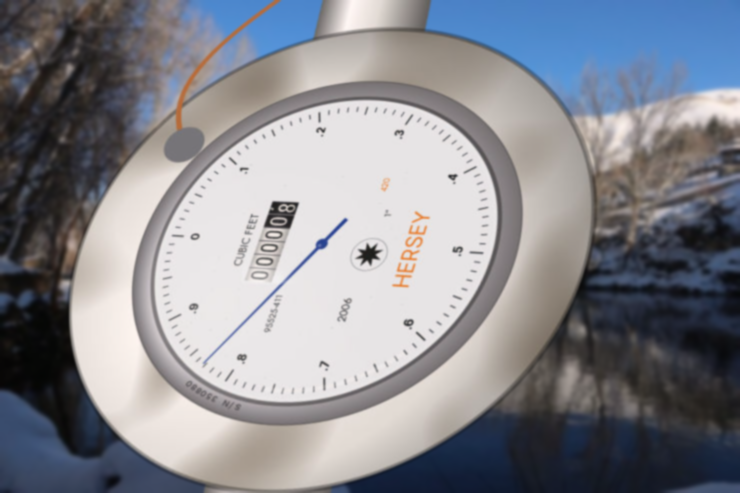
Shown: value=7.83 unit=ft³
